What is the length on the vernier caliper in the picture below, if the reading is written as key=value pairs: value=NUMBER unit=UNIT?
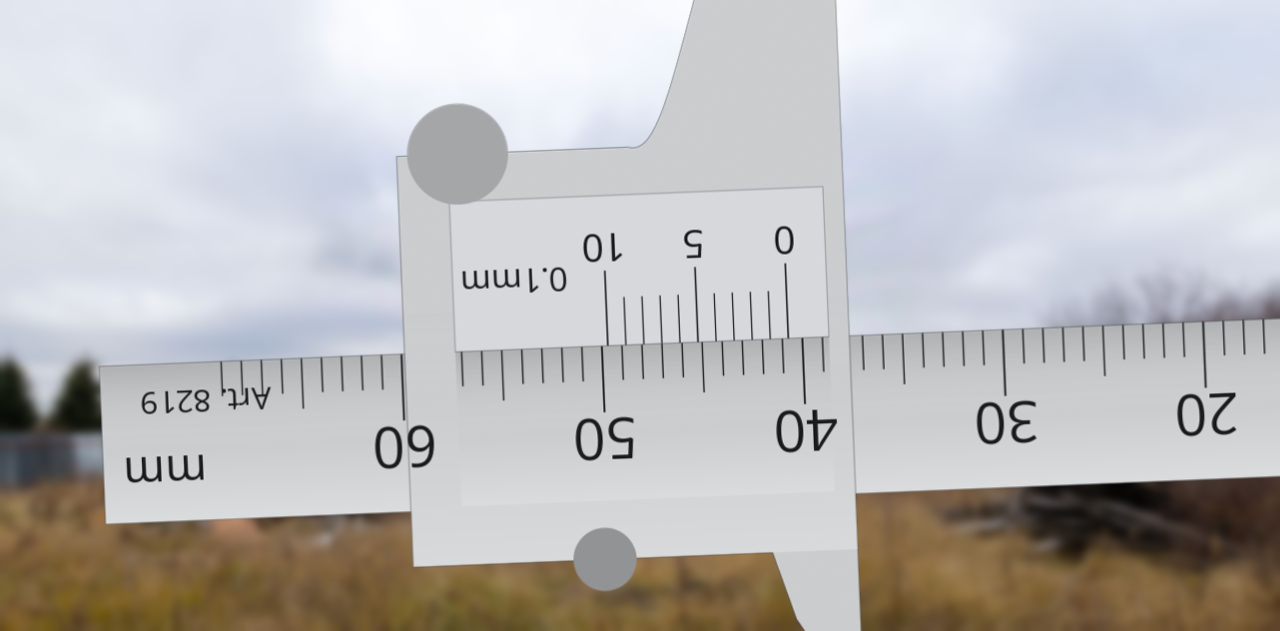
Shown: value=40.7 unit=mm
